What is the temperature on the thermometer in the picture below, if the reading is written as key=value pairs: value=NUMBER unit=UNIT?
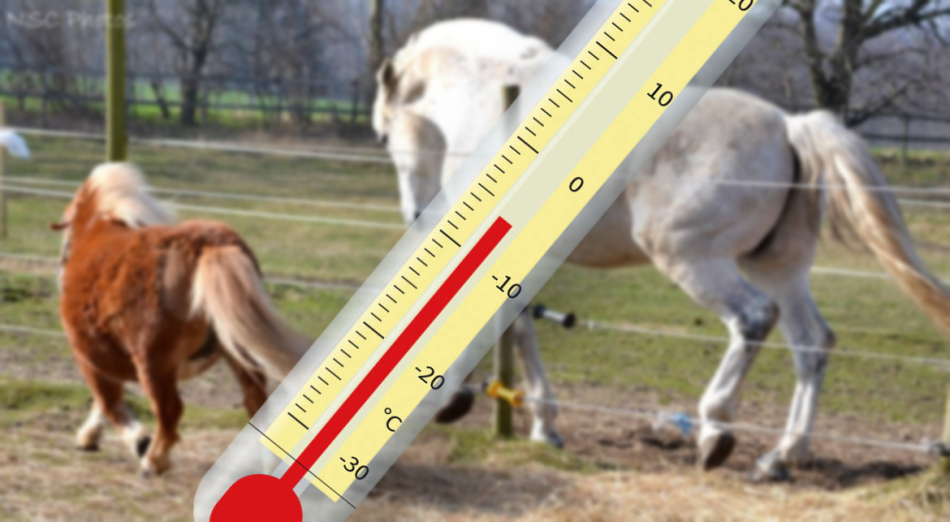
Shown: value=-6 unit=°C
